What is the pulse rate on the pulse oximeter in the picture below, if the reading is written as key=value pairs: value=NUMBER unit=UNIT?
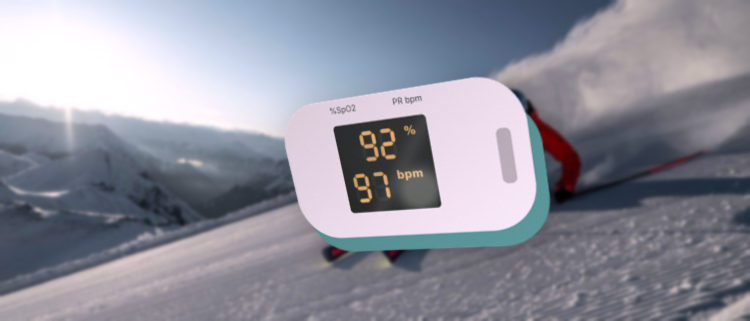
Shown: value=97 unit=bpm
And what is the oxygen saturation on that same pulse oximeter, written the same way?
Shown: value=92 unit=%
